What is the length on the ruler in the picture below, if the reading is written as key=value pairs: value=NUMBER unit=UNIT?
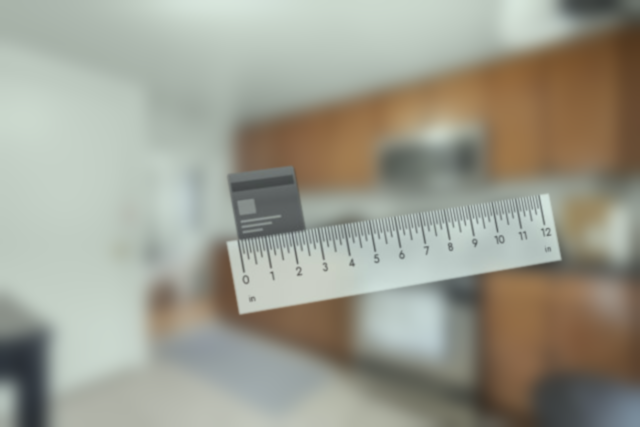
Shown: value=2.5 unit=in
